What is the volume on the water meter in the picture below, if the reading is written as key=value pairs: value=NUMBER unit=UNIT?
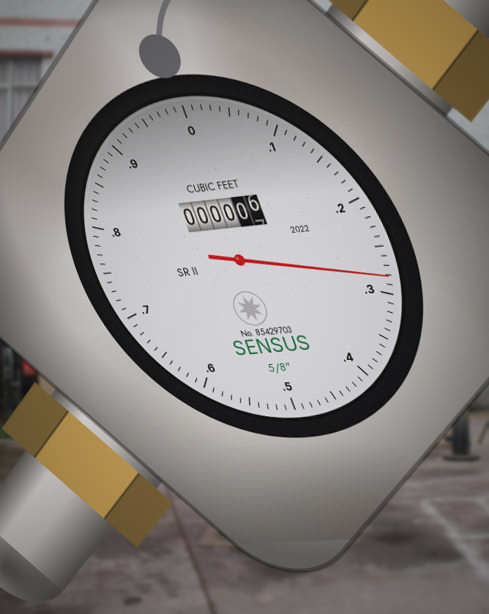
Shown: value=6.28 unit=ft³
